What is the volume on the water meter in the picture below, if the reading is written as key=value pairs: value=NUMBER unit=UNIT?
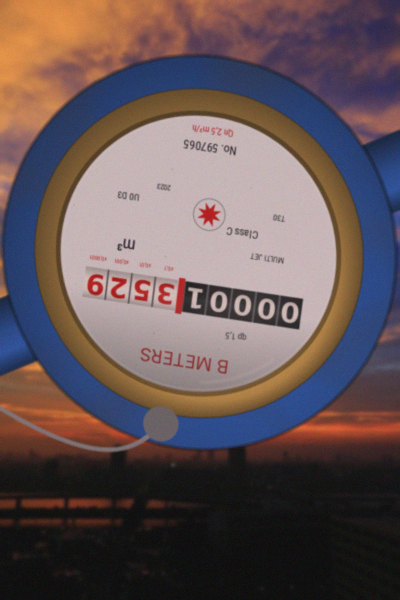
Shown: value=1.3529 unit=m³
